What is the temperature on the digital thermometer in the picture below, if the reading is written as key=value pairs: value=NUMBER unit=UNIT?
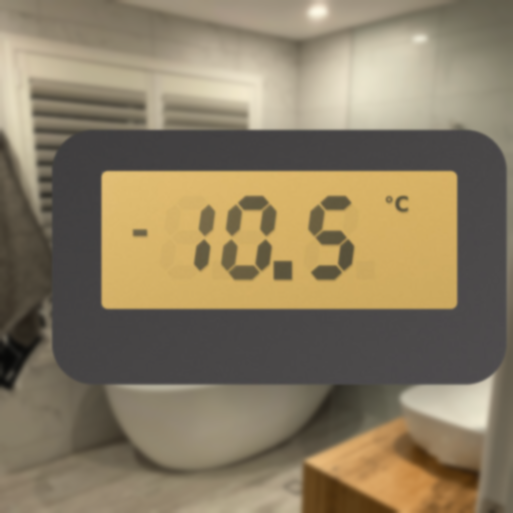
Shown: value=-10.5 unit=°C
